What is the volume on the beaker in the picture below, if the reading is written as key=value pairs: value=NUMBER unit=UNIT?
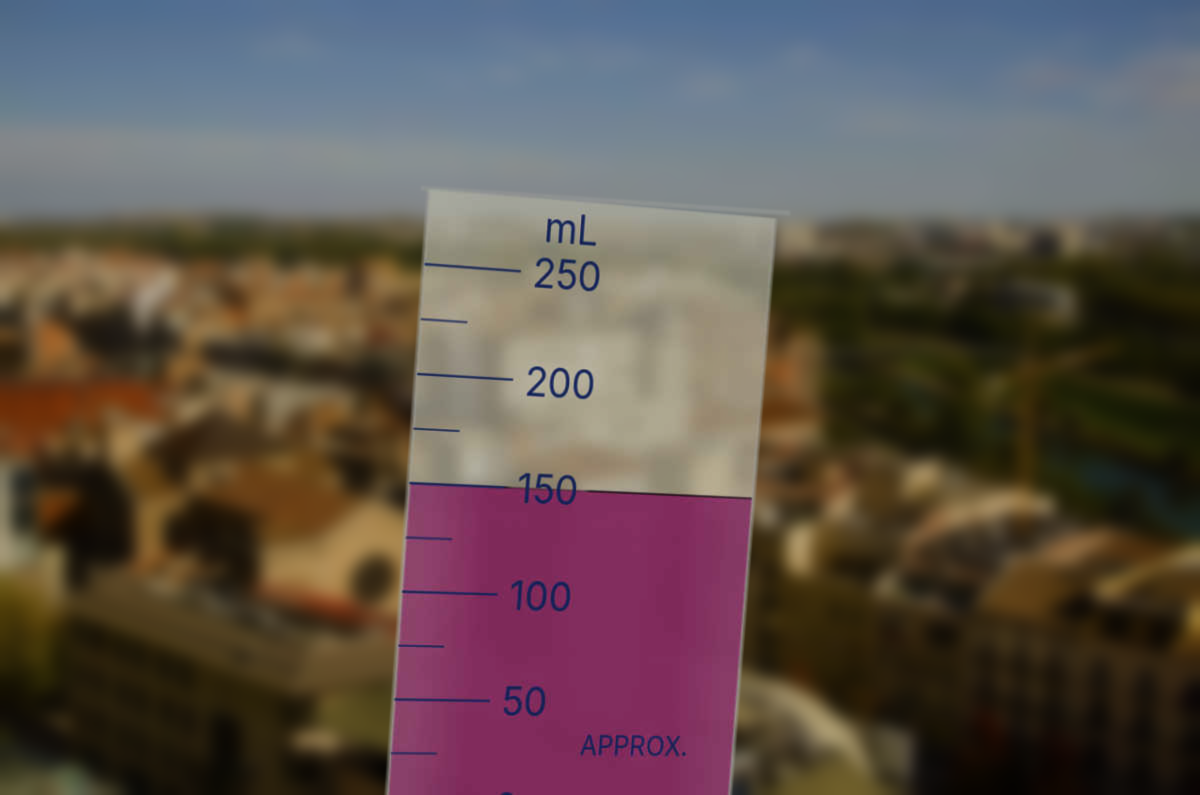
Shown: value=150 unit=mL
